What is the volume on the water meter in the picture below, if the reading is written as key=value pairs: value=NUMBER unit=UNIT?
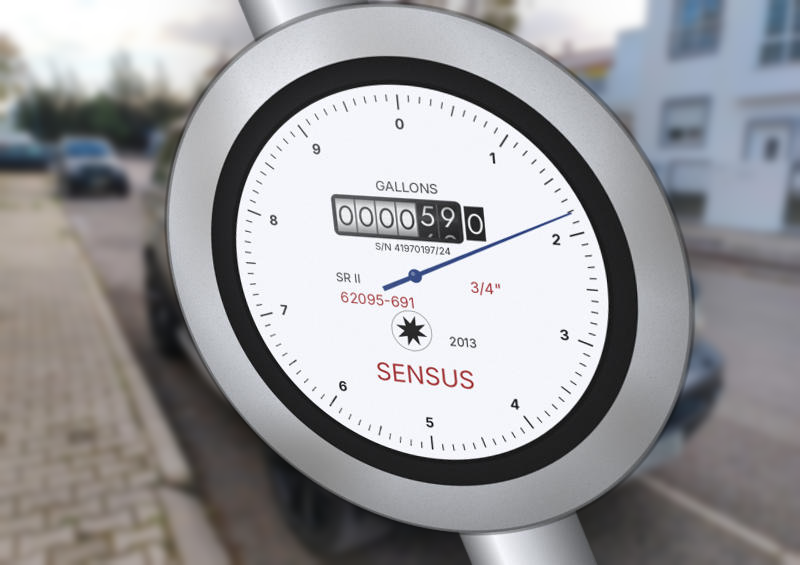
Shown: value=591.8 unit=gal
